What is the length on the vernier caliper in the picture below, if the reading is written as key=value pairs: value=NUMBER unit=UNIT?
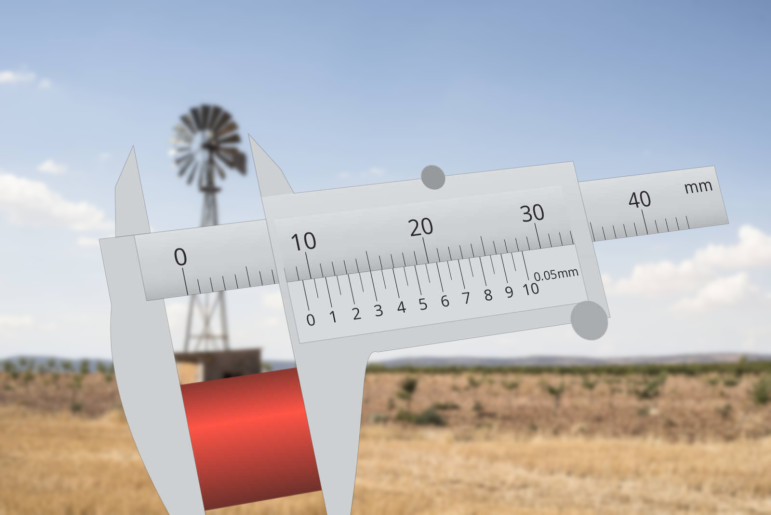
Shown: value=9.3 unit=mm
